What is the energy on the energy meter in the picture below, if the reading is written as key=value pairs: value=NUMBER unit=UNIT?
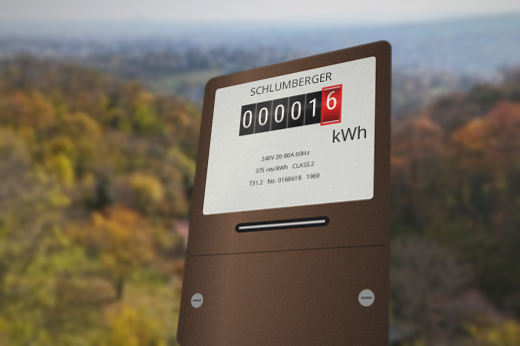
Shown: value=1.6 unit=kWh
